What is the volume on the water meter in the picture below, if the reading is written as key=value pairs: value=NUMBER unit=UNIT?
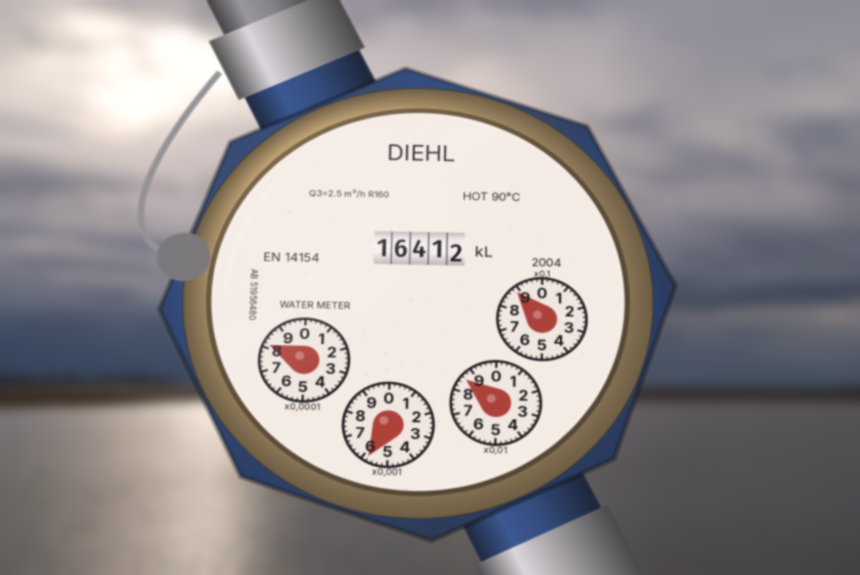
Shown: value=16411.8858 unit=kL
